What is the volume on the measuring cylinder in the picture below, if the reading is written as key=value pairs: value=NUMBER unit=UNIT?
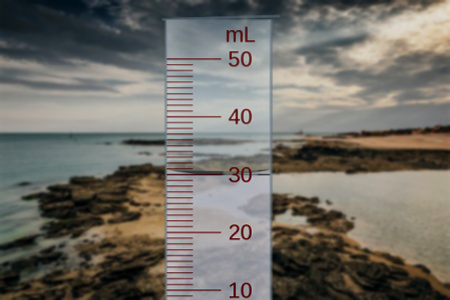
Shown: value=30 unit=mL
